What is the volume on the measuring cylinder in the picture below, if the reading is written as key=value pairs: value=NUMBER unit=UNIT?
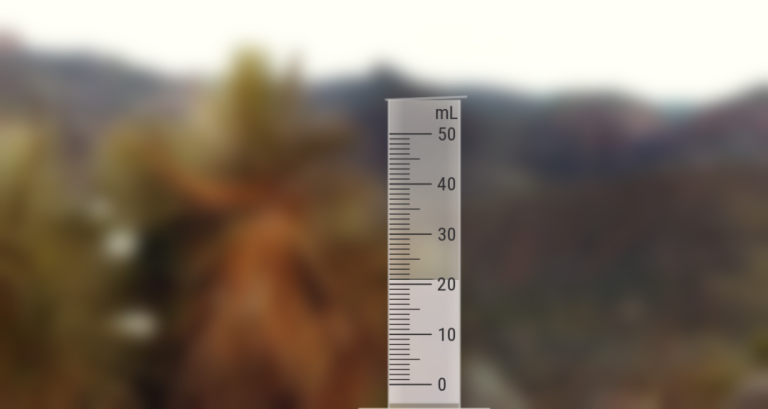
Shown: value=21 unit=mL
